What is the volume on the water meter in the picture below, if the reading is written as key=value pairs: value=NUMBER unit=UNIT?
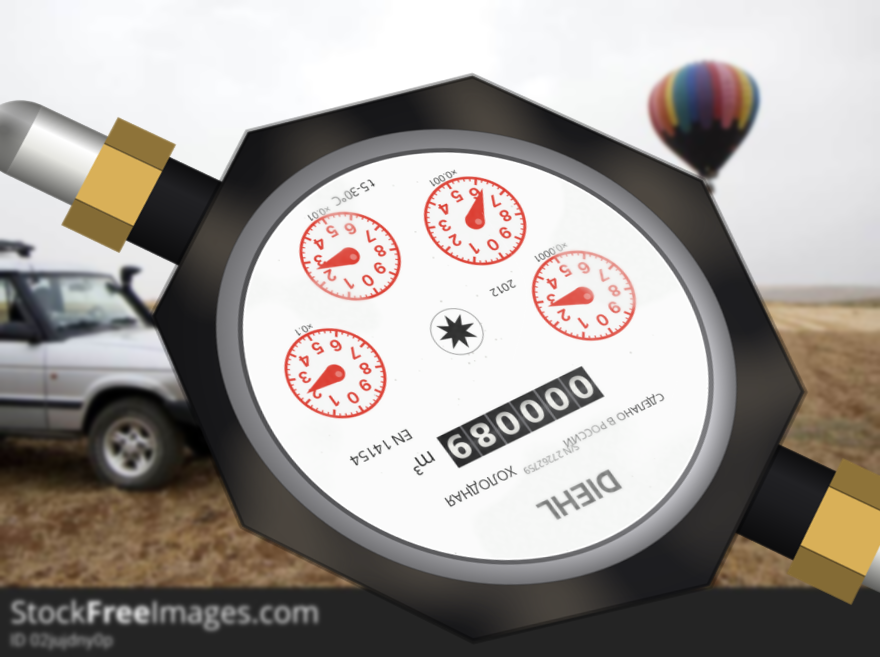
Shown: value=89.2262 unit=m³
